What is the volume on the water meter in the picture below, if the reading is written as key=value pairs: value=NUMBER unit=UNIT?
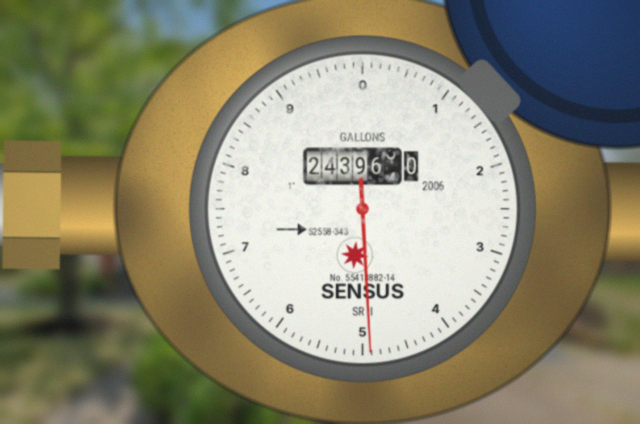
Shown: value=2439634.9 unit=gal
